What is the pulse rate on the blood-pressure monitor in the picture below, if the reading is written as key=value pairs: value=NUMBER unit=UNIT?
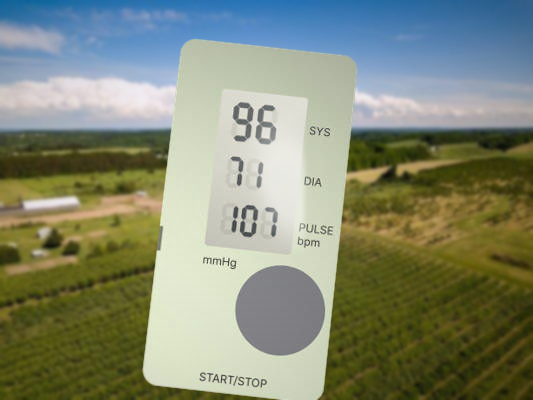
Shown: value=107 unit=bpm
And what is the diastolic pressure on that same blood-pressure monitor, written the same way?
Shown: value=71 unit=mmHg
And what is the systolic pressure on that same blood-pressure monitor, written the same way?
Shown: value=96 unit=mmHg
